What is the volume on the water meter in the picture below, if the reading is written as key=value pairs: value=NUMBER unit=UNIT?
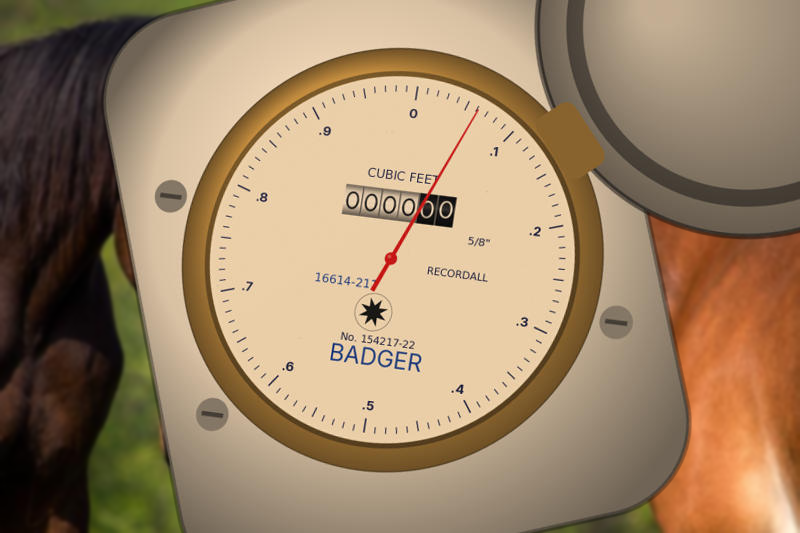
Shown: value=0.06 unit=ft³
